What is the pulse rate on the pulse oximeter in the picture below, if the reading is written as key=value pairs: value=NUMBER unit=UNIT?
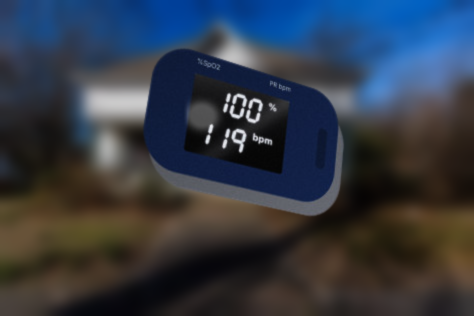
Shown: value=119 unit=bpm
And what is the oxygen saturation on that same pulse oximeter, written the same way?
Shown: value=100 unit=%
